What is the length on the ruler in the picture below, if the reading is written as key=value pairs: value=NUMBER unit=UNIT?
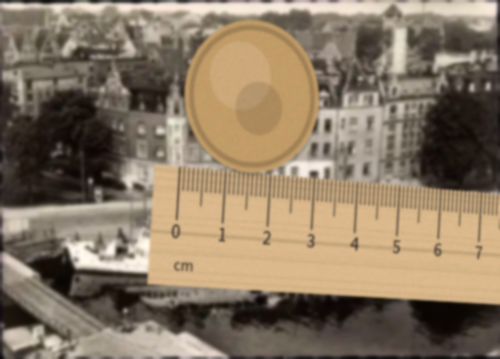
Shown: value=3 unit=cm
